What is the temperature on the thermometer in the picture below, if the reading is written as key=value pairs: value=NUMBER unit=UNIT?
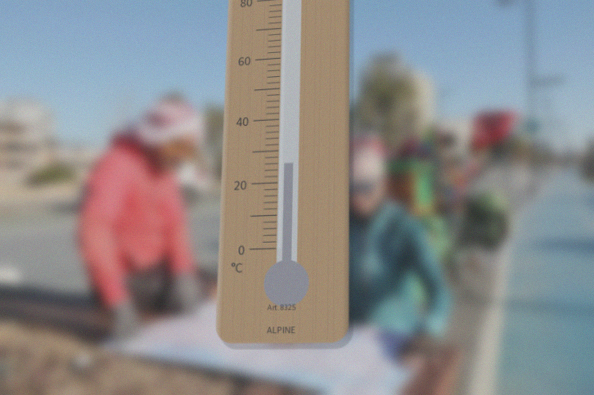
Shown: value=26 unit=°C
